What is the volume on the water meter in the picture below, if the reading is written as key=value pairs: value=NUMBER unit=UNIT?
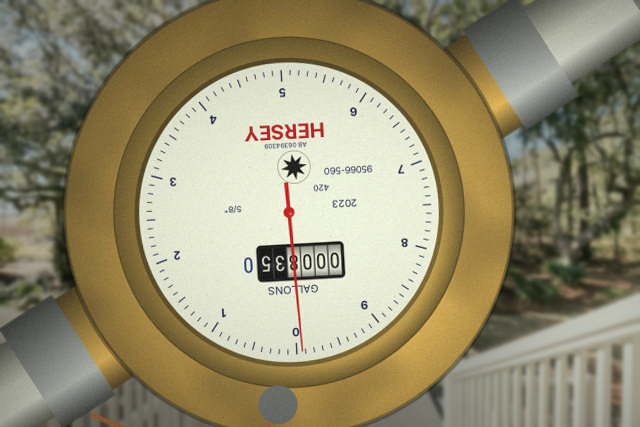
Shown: value=8349.9 unit=gal
